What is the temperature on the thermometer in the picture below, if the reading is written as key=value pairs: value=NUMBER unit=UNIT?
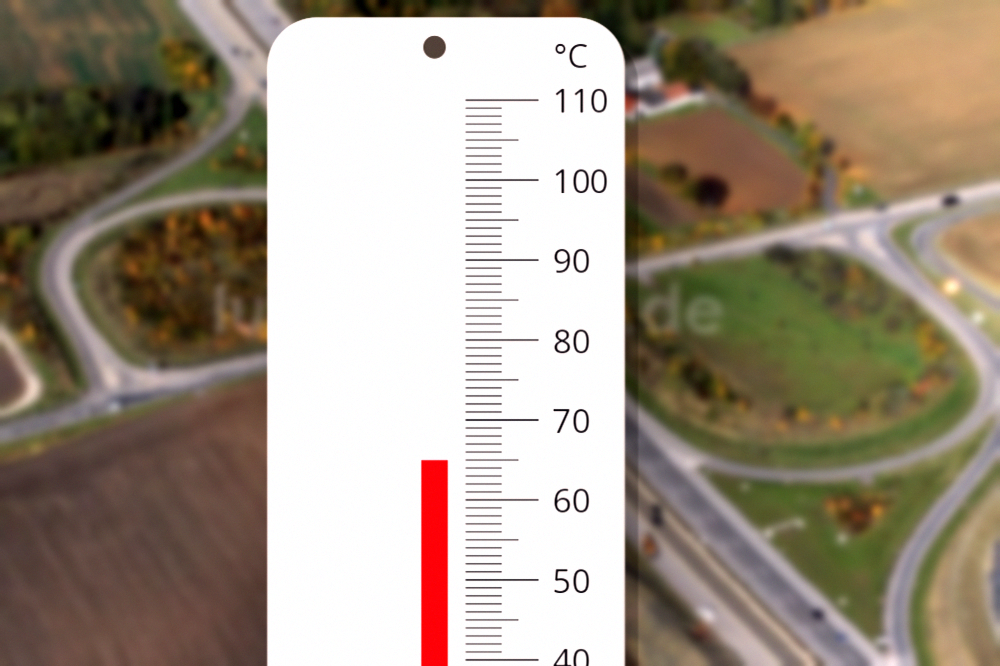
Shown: value=65 unit=°C
